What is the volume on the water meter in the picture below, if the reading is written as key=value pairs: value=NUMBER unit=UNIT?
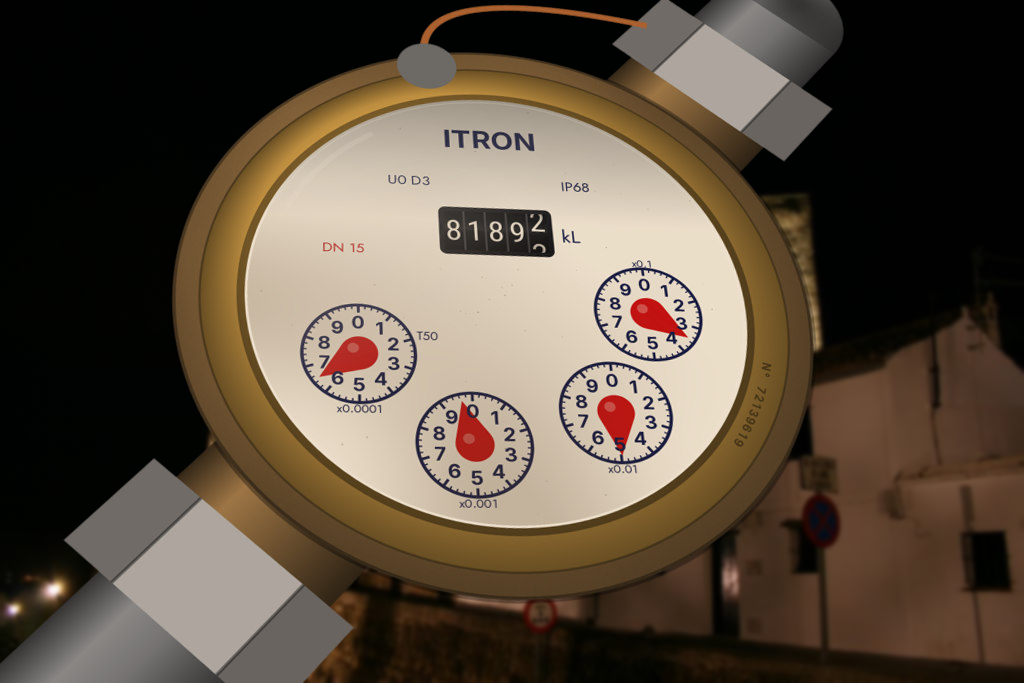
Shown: value=81892.3496 unit=kL
